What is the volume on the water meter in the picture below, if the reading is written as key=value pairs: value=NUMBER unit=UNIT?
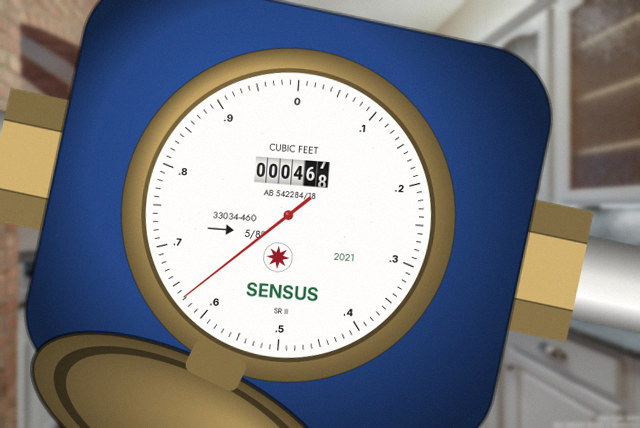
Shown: value=467.63 unit=ft³
